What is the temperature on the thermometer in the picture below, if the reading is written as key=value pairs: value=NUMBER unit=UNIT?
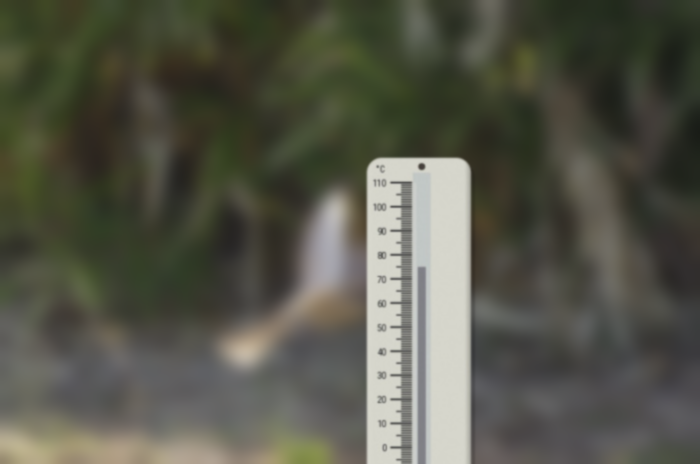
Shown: value=75 unit=°C
